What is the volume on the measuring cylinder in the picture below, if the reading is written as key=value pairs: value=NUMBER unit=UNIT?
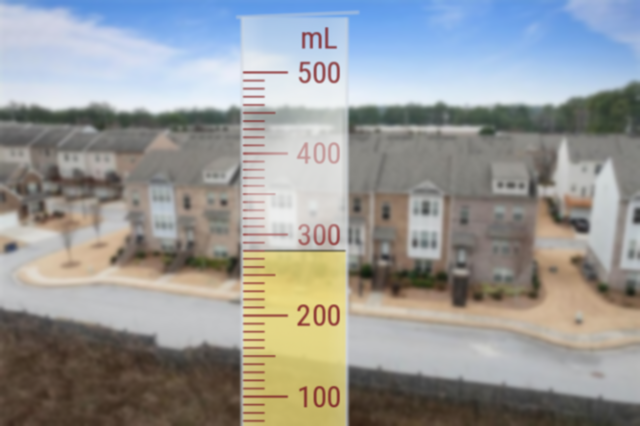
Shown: value=280 unit=mL
